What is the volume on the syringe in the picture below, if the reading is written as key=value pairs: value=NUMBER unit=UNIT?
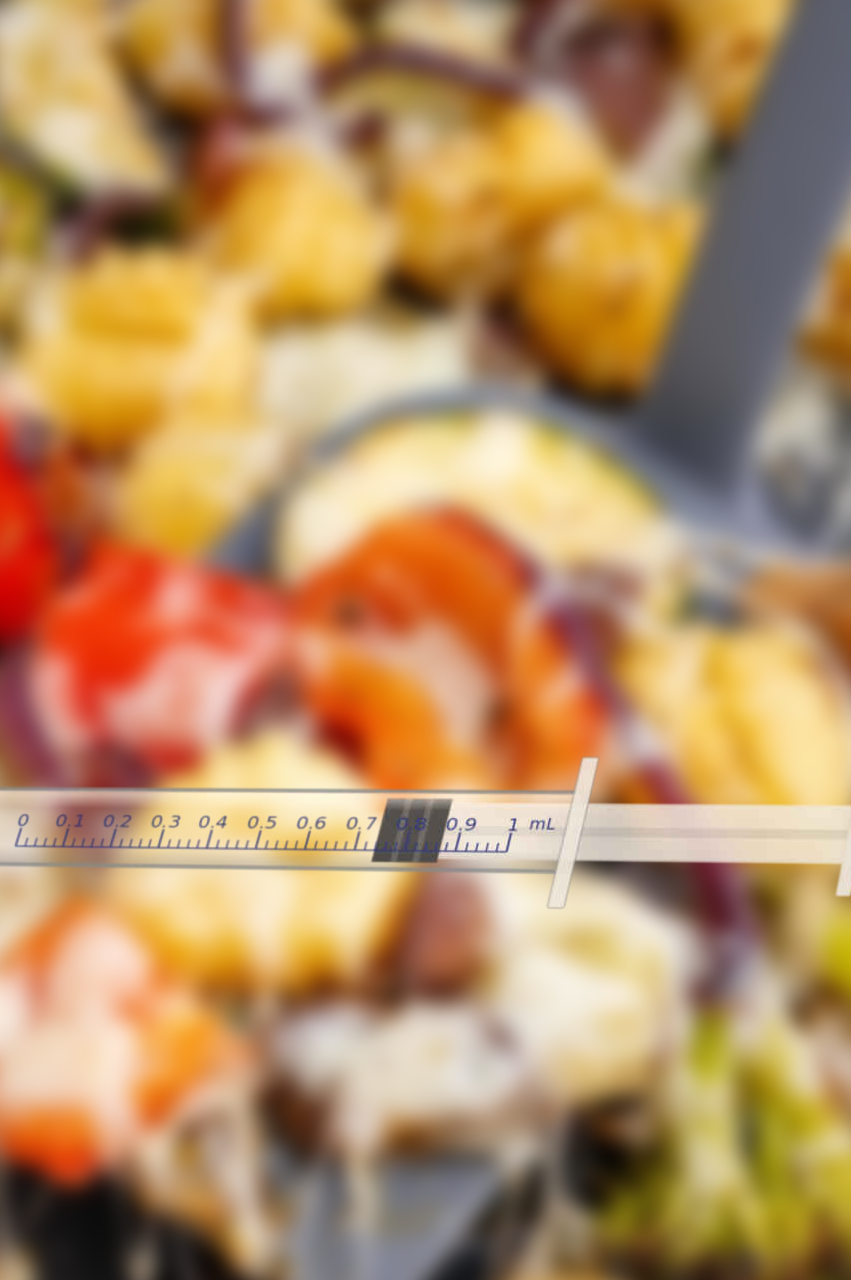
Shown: value=0.74 unit=mL
